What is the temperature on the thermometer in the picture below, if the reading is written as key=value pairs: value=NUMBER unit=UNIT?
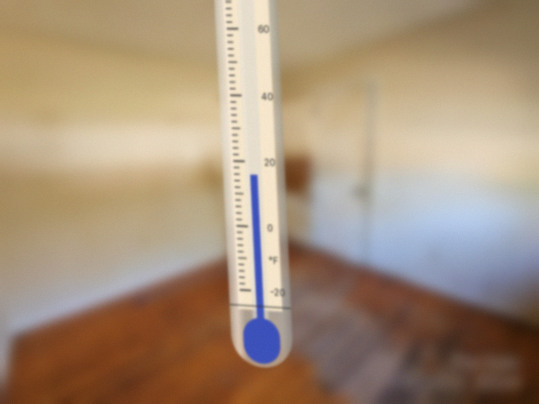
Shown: value=16 unit=°F
